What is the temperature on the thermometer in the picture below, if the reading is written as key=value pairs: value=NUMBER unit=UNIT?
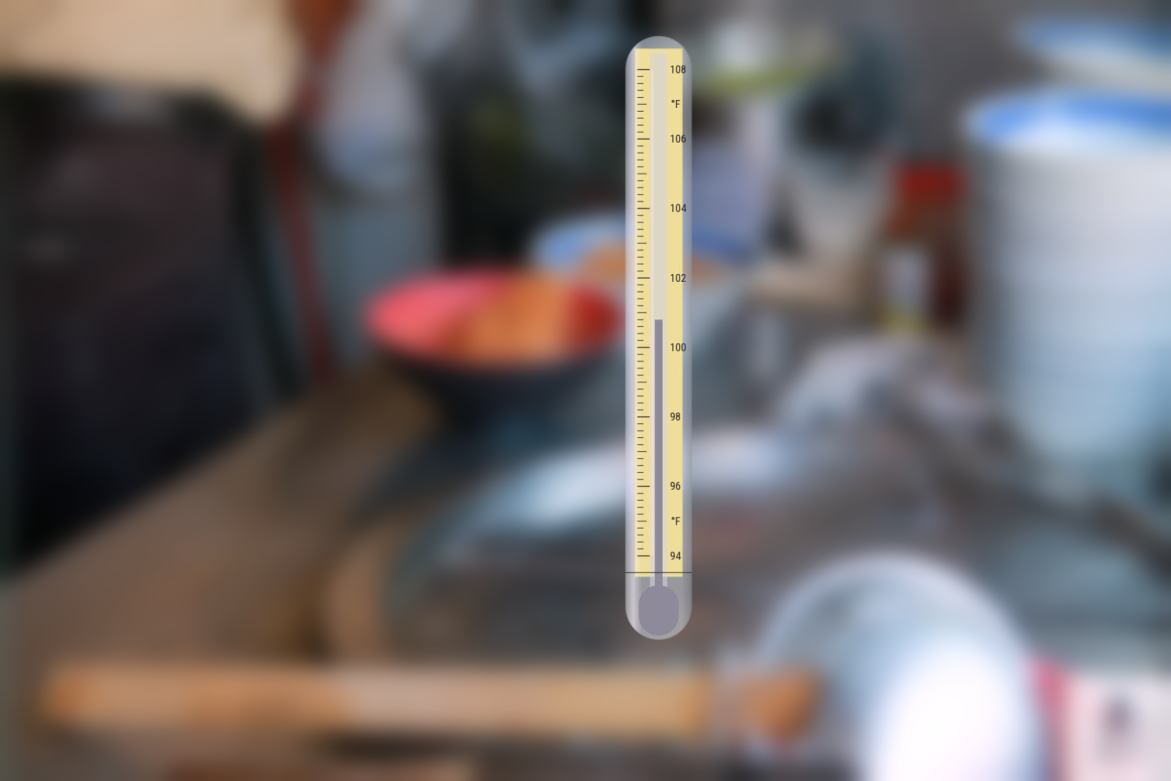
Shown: value=100.8 unit=°F
